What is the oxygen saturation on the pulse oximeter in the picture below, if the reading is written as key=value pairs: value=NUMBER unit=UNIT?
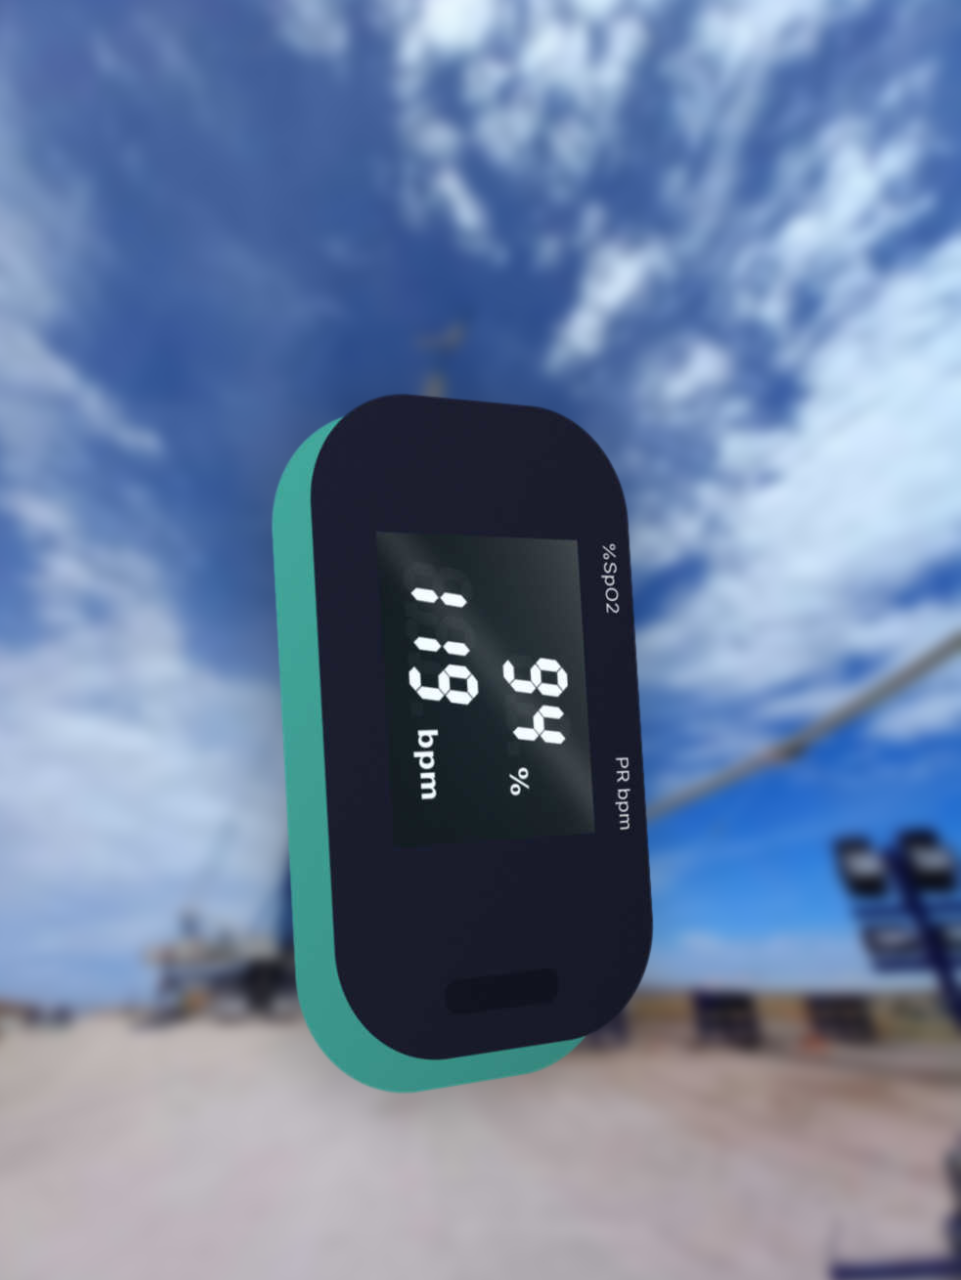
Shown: value=94 unit=%
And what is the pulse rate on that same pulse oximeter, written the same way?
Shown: value=119 unit=bpm
